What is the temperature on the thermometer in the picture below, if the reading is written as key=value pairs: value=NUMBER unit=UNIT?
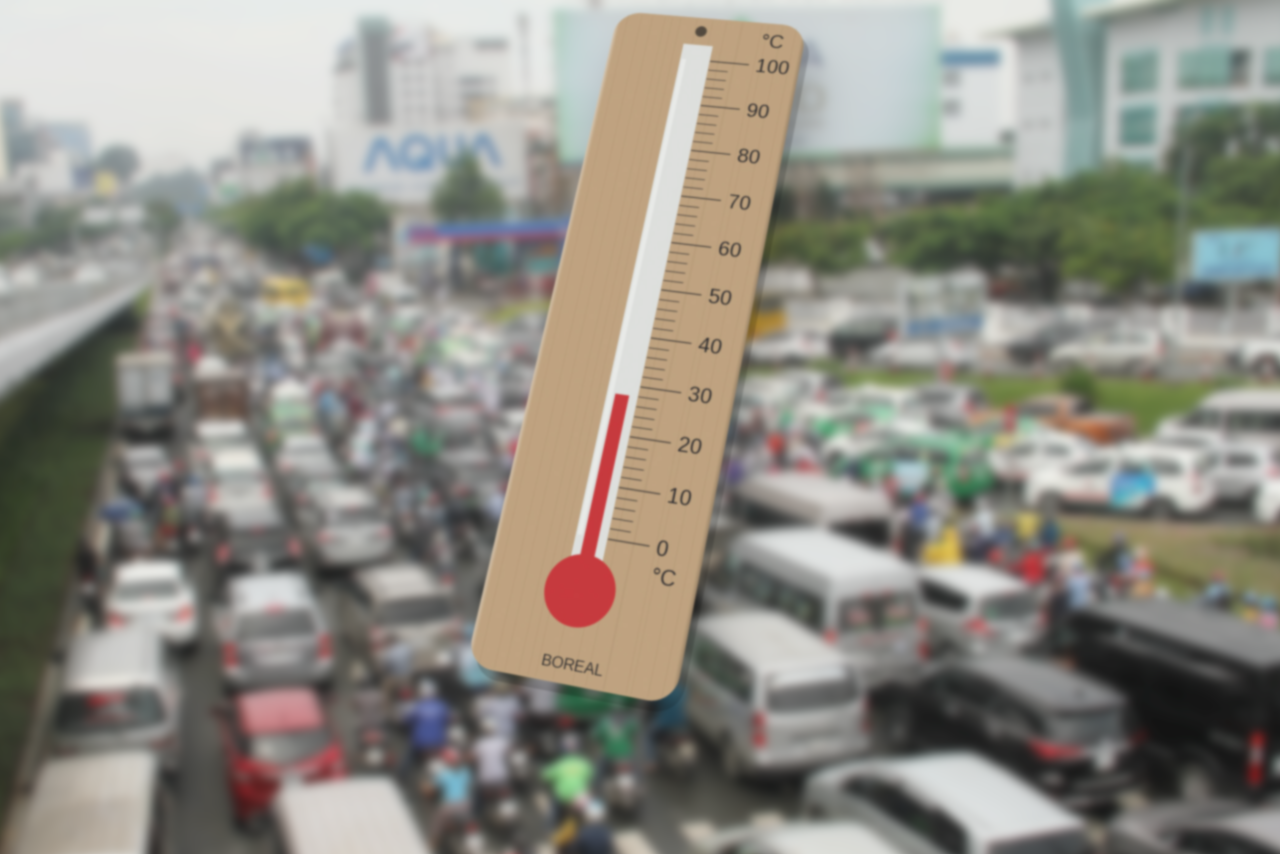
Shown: value=28 unit=°C
